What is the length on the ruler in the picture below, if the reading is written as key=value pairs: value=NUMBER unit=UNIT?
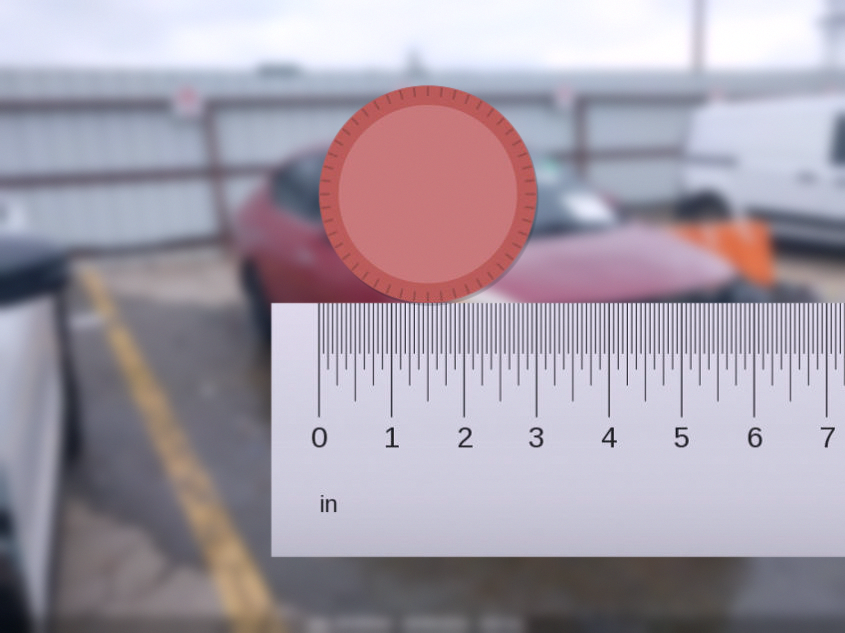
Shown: value=3 unit=in
